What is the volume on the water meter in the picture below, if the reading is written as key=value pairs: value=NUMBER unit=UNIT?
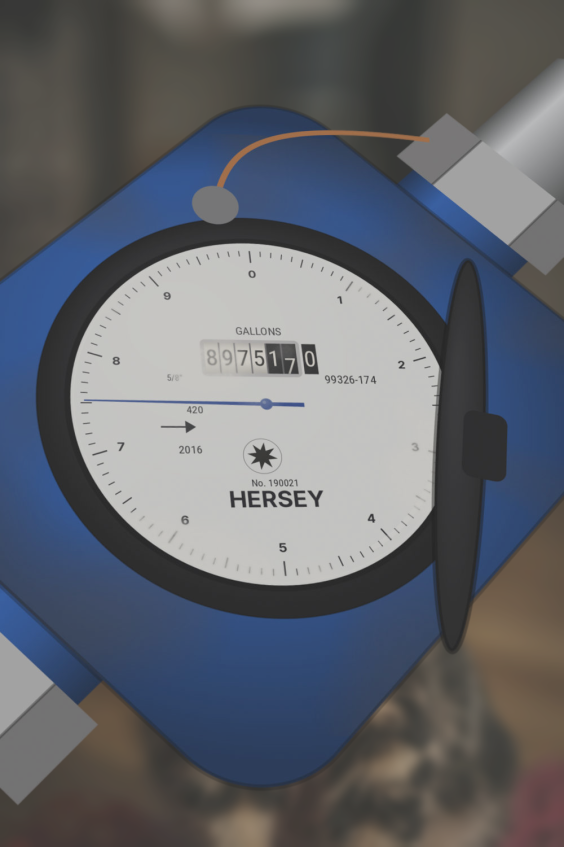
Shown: value=8975167.5 unit=gal
